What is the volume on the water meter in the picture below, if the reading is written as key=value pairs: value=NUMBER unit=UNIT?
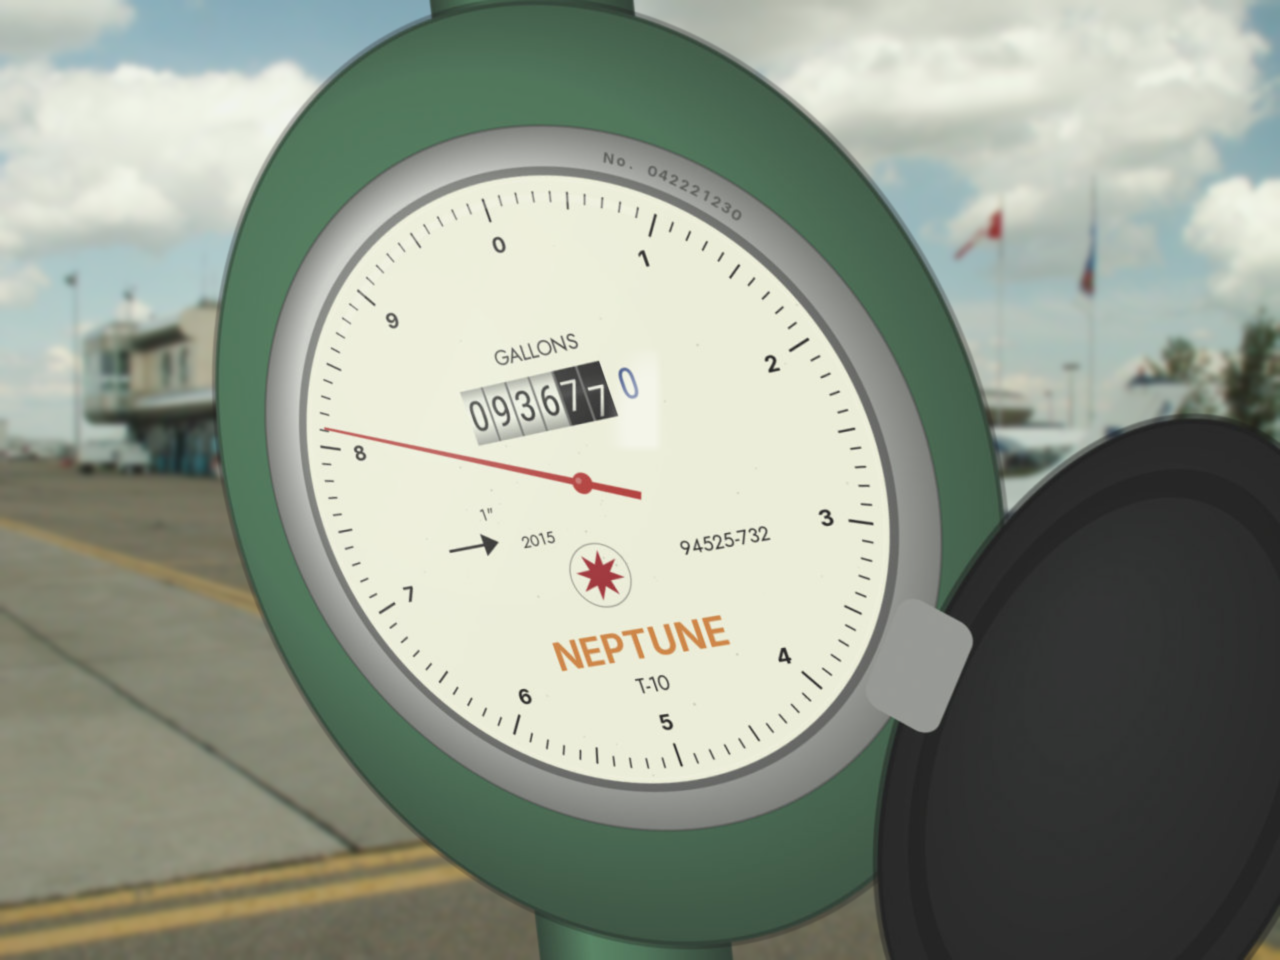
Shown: value=936768.1 unit=gal
